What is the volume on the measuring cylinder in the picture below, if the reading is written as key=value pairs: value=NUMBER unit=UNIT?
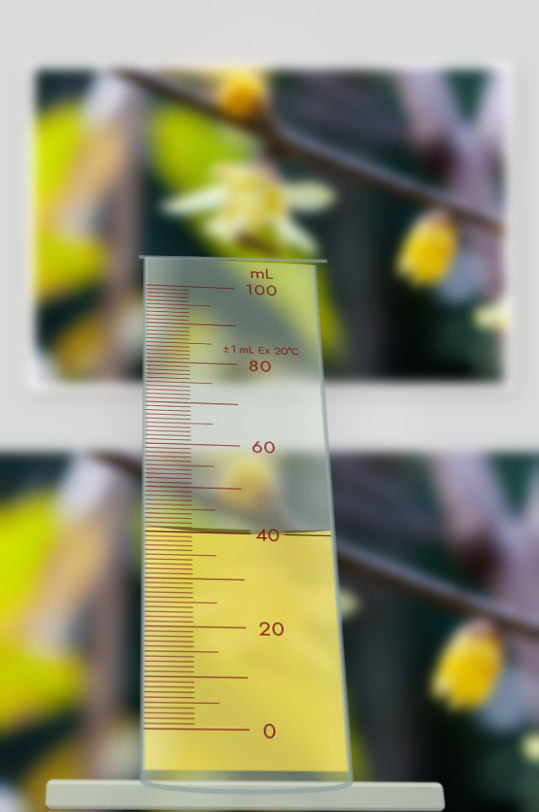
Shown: value=40 unit=mL
